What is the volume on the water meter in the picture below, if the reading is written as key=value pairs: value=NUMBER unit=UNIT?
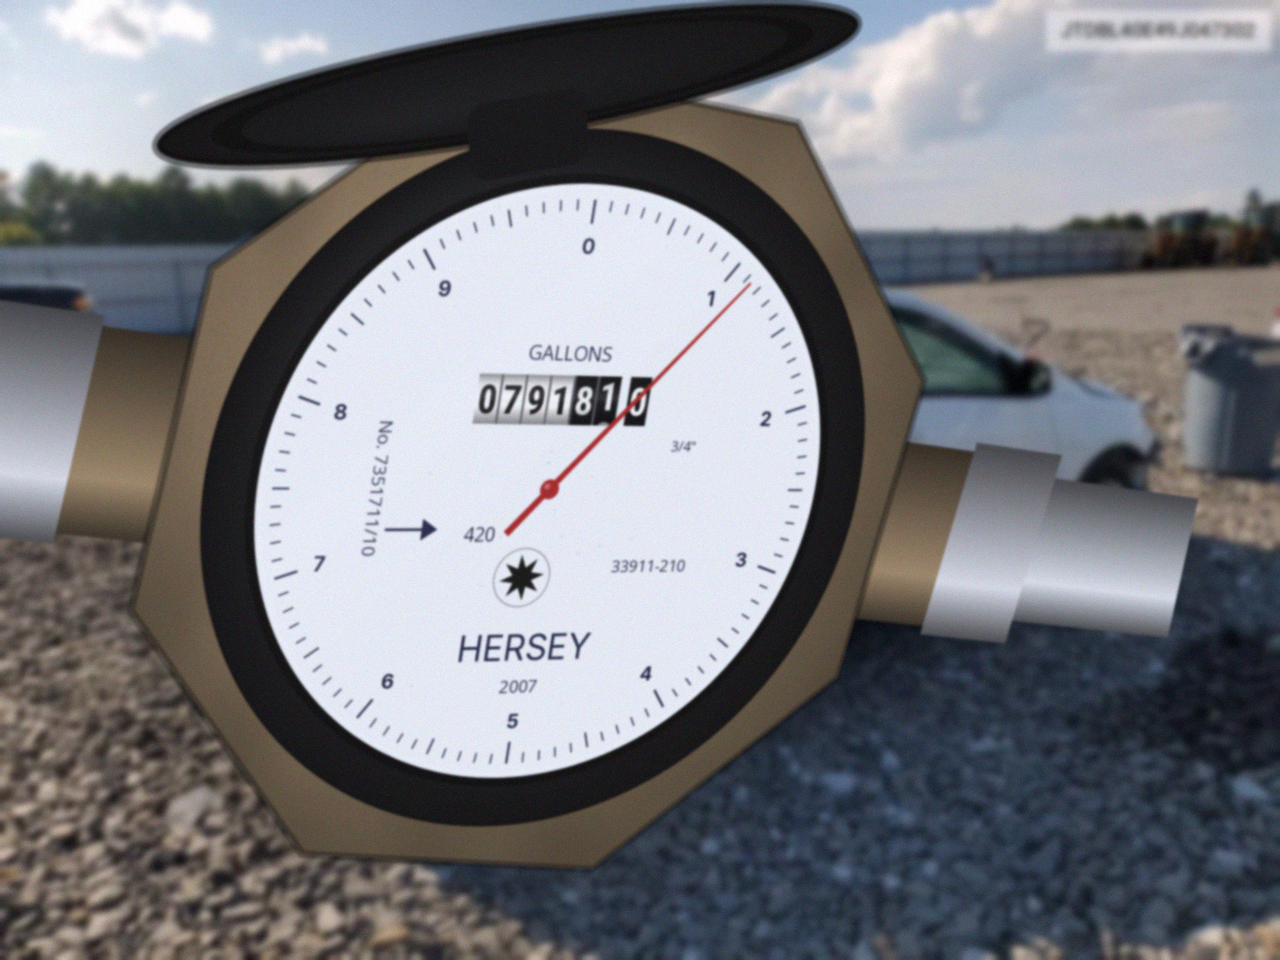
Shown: value=791811.1 unit=gal
